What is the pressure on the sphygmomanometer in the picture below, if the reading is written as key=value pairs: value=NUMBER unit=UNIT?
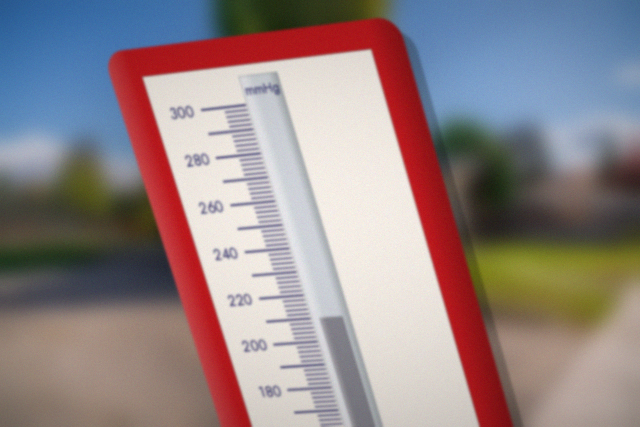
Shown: value=210 unit=mmHg
